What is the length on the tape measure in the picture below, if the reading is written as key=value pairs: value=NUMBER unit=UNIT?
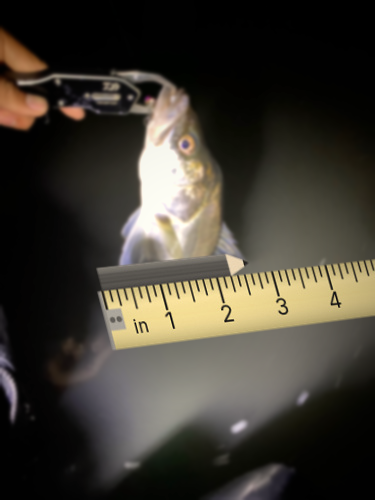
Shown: value=2.625 unit=in
